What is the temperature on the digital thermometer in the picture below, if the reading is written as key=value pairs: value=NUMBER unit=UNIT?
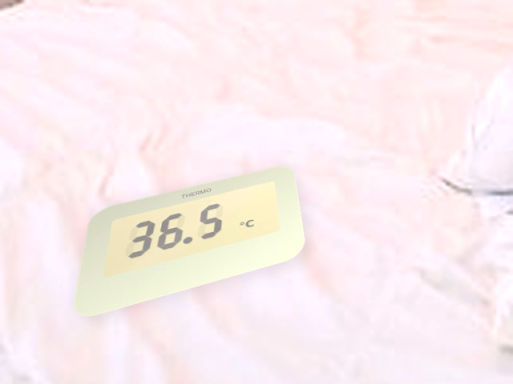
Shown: value=36.5 unit=°C
